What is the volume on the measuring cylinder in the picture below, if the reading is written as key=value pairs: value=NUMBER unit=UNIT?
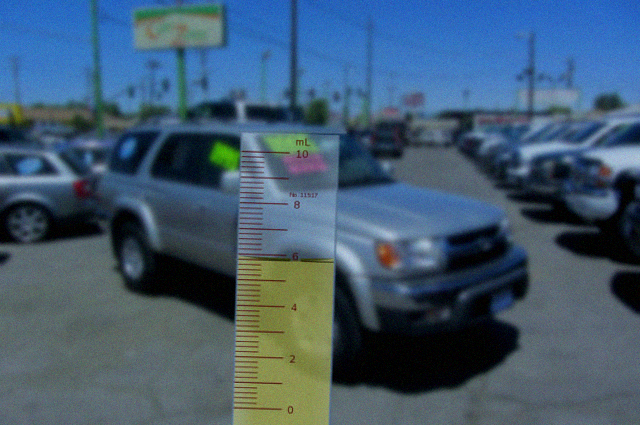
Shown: value=5.8 unit=mL
